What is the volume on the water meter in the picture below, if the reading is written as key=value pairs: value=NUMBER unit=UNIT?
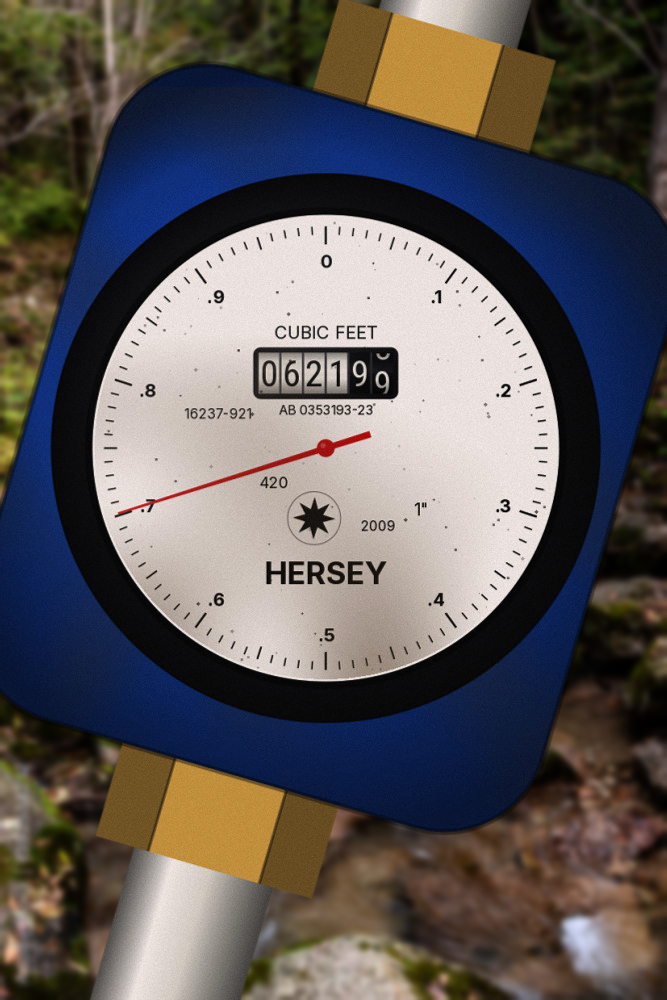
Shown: value=62198.70 unit=ft³
